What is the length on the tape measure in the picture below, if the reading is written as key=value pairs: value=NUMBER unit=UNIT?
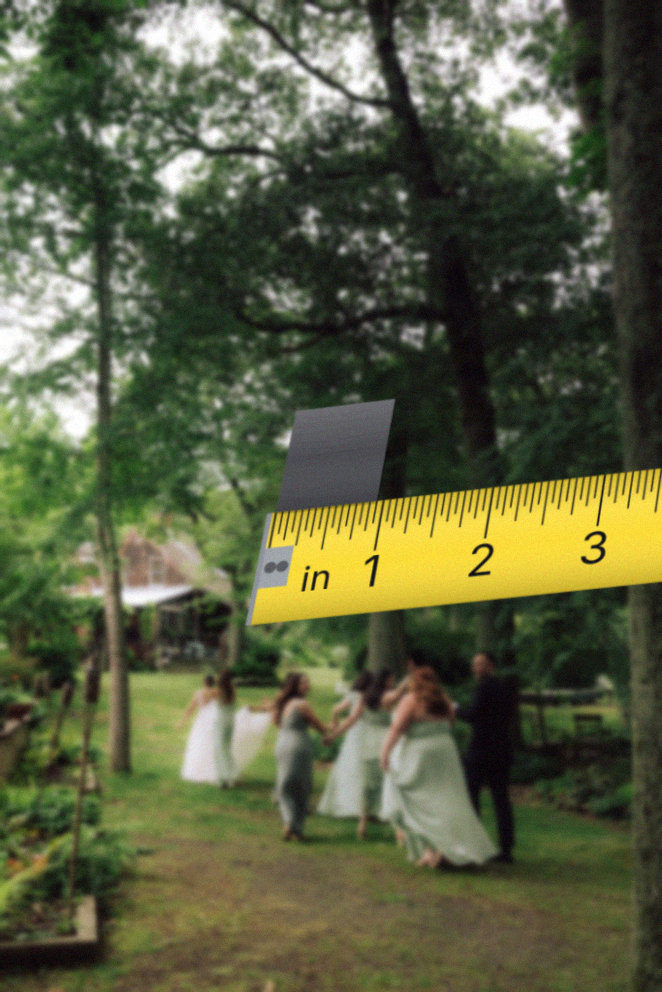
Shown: value=0.9375 unit=in
